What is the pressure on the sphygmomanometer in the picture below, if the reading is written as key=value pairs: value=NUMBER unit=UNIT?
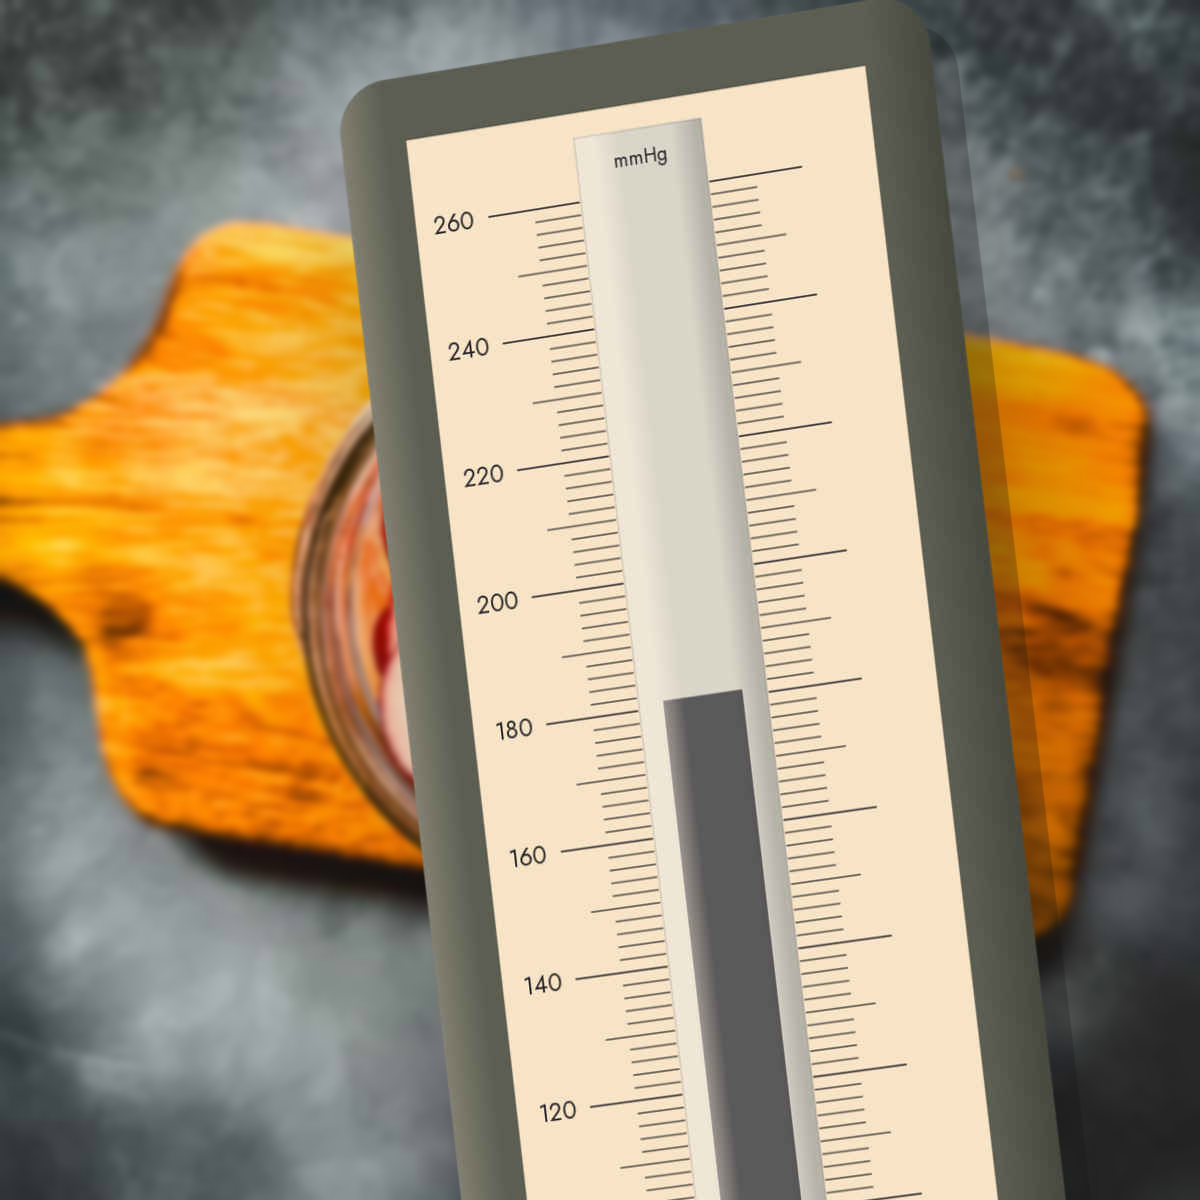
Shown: value=181 unit=mmHg
